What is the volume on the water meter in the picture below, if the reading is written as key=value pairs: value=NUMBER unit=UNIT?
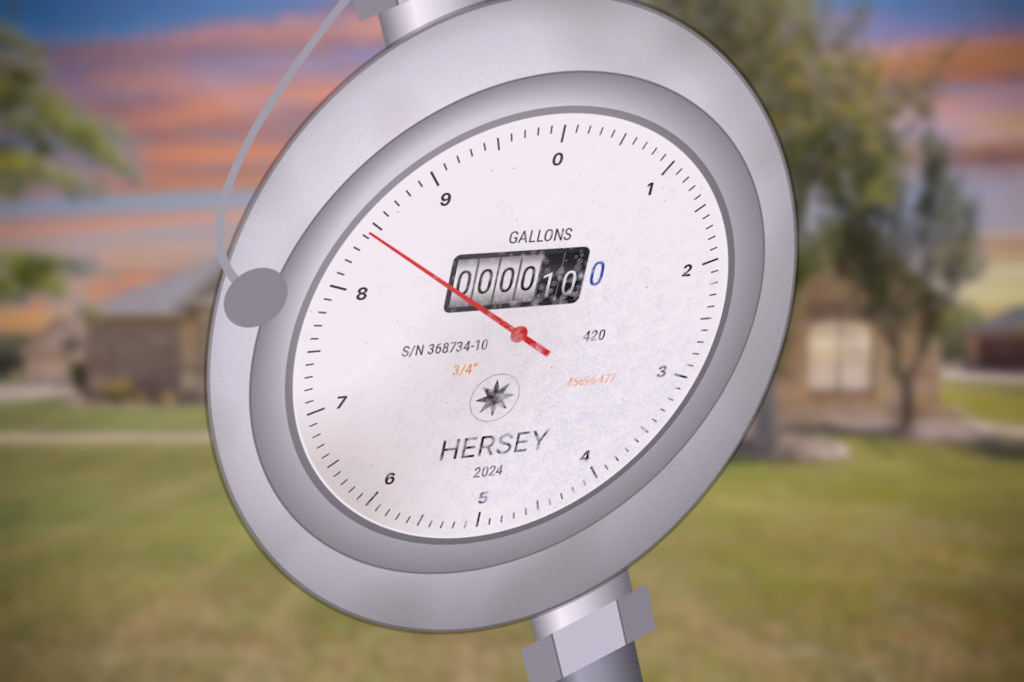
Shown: value=98.4 unit=gal
